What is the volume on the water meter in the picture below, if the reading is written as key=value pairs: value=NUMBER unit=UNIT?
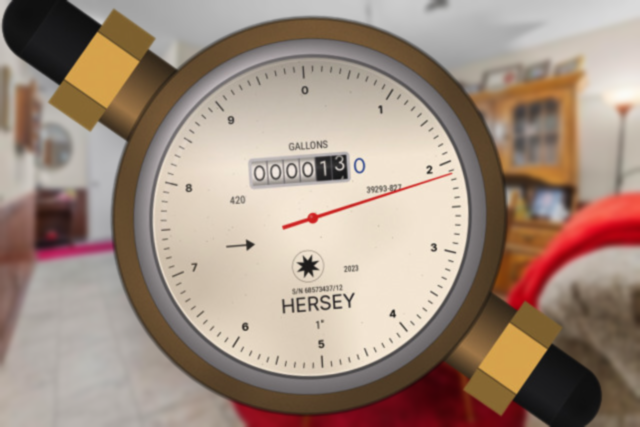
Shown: value=132.1 unit=gal
